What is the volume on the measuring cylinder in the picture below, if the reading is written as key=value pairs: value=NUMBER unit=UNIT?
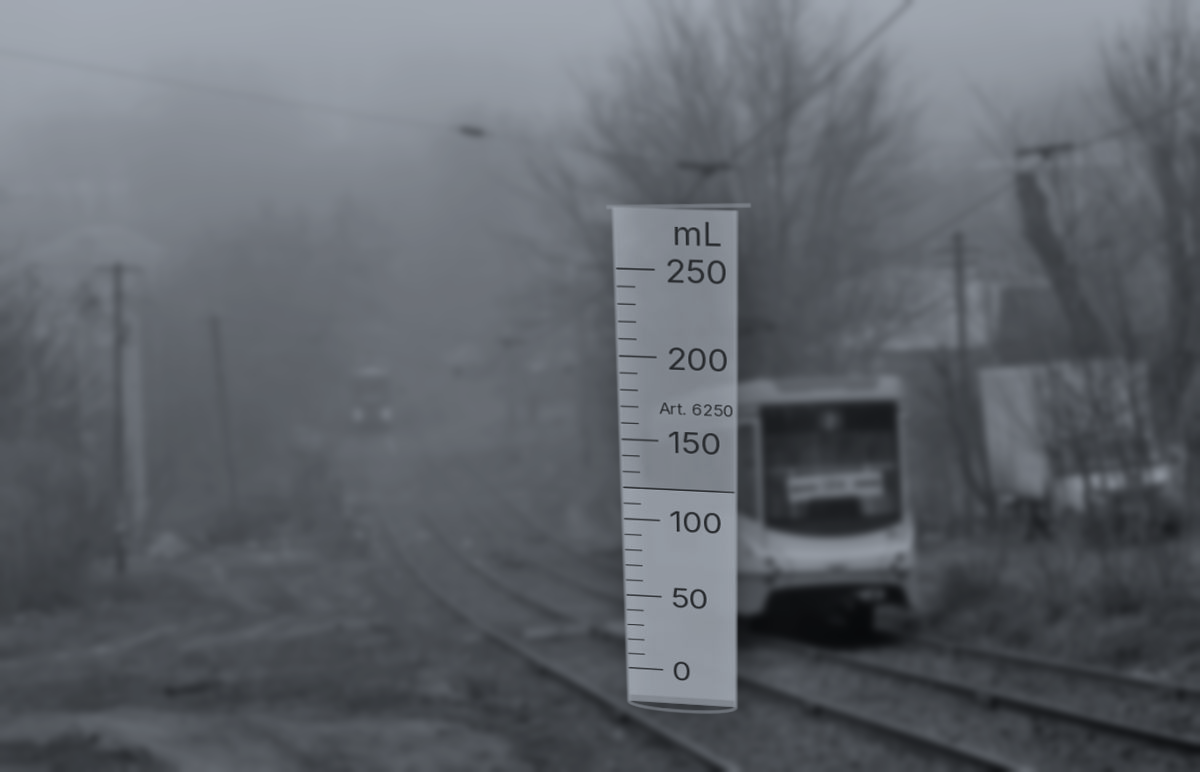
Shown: value=120 unit=mL
